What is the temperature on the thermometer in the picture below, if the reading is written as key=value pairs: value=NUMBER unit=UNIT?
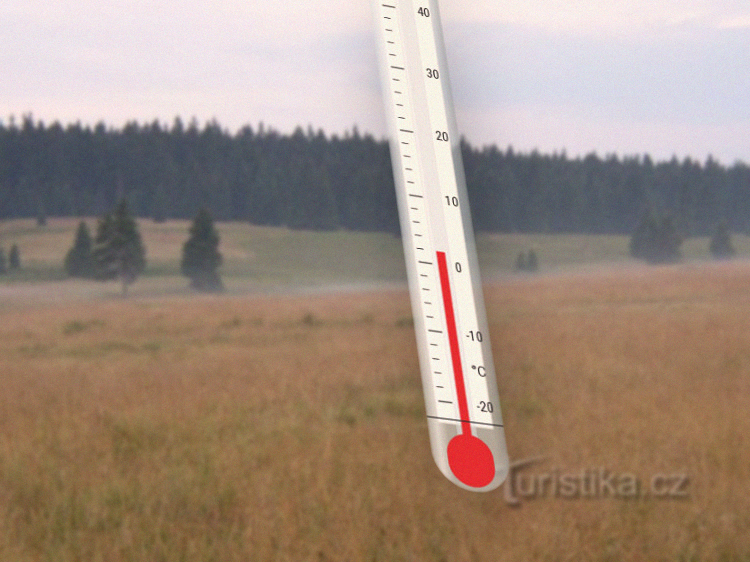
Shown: value=2 unit=°C
